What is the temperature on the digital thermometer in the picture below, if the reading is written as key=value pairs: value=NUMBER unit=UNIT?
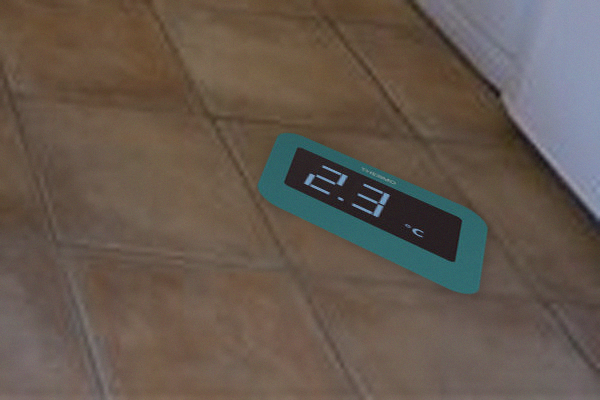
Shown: value=2.3 unit=°C
